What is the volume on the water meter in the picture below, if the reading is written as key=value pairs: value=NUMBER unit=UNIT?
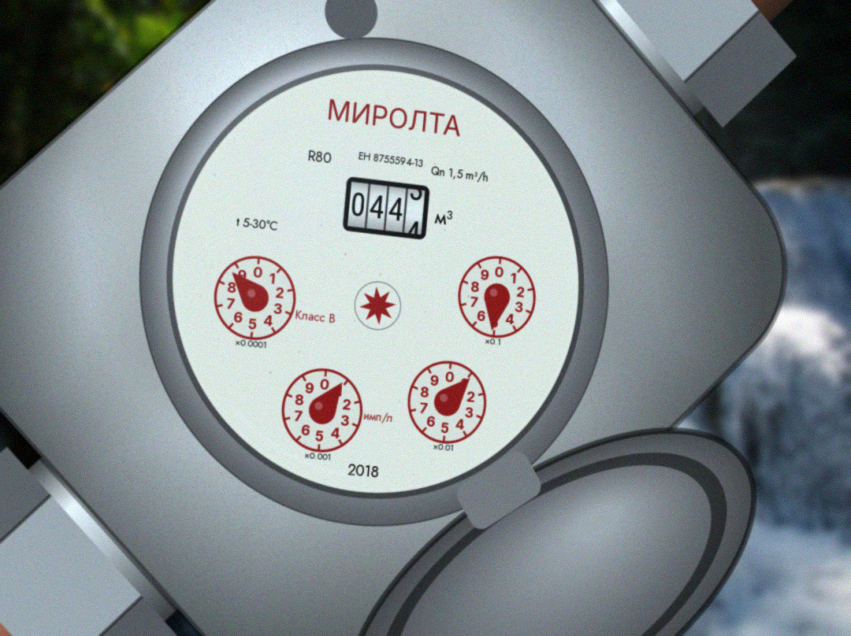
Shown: value=443.5108 unit=m³
